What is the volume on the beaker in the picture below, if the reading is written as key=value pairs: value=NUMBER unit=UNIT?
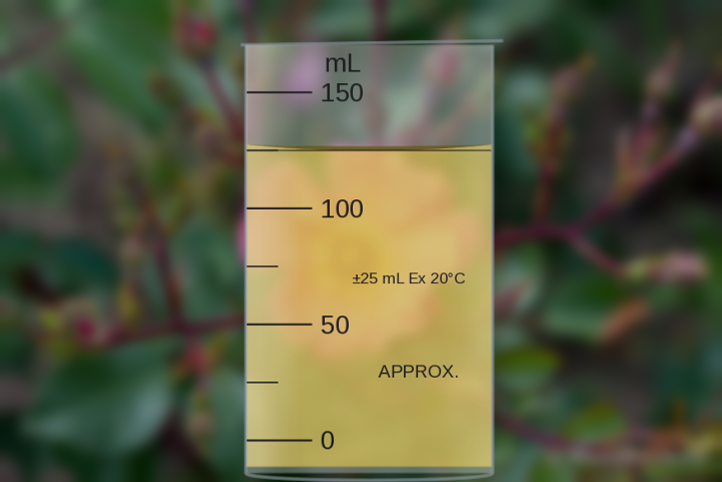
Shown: value=125 unit=mL
